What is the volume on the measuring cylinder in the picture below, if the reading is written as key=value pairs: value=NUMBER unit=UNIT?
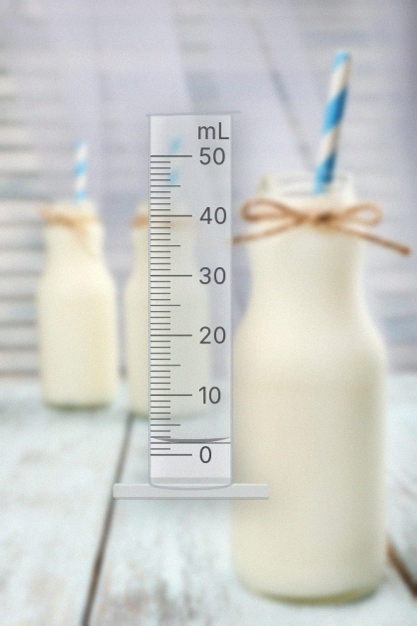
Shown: value=2 unit=mL
